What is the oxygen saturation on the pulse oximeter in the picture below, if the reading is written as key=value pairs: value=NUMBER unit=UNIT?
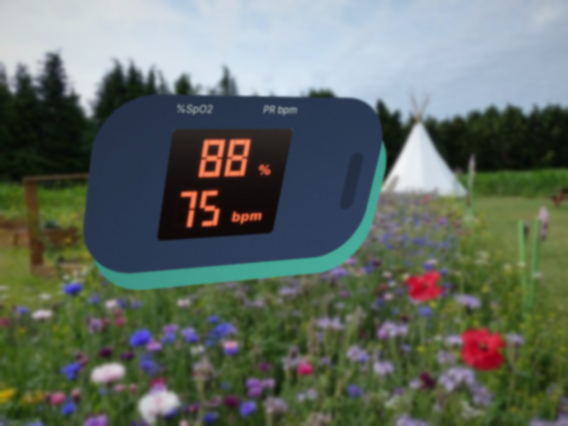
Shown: value=88 unit=%
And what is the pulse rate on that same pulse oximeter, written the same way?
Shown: value=75 unit=bpm
